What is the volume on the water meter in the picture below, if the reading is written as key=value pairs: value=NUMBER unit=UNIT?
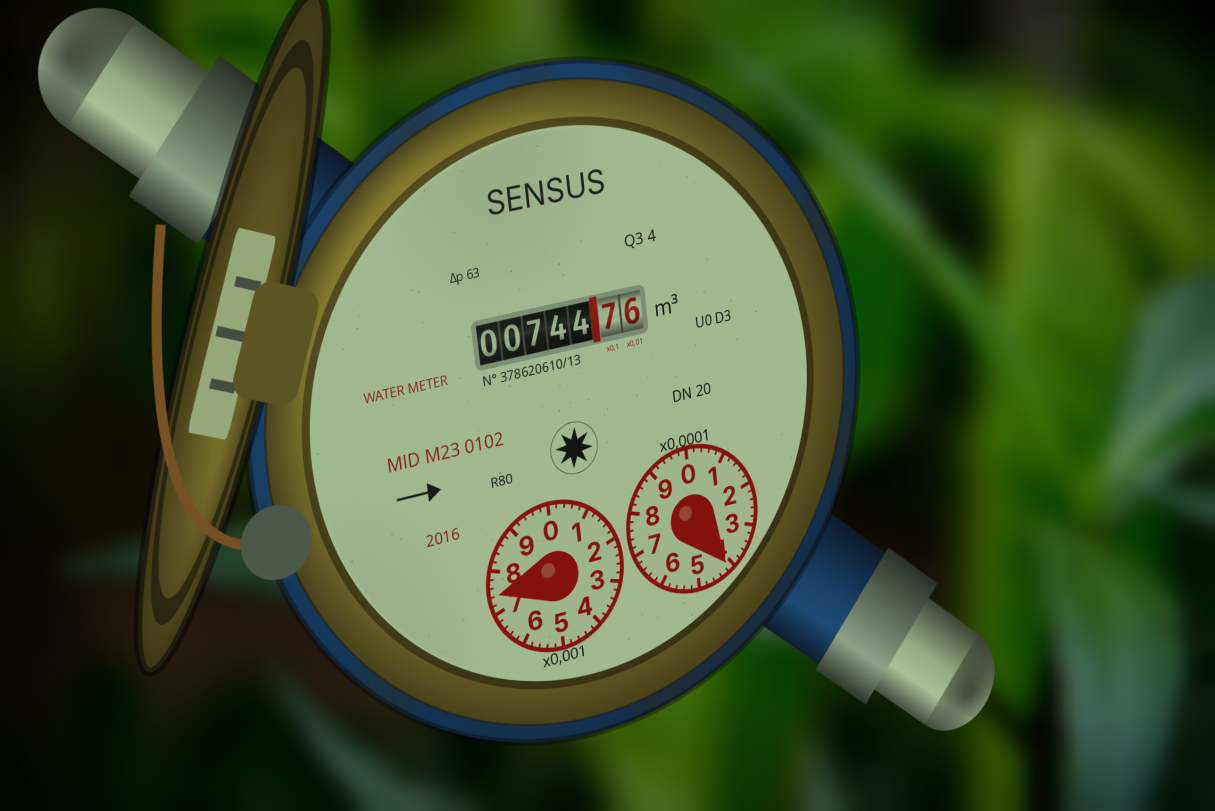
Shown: value=744.7674 unit=m³
